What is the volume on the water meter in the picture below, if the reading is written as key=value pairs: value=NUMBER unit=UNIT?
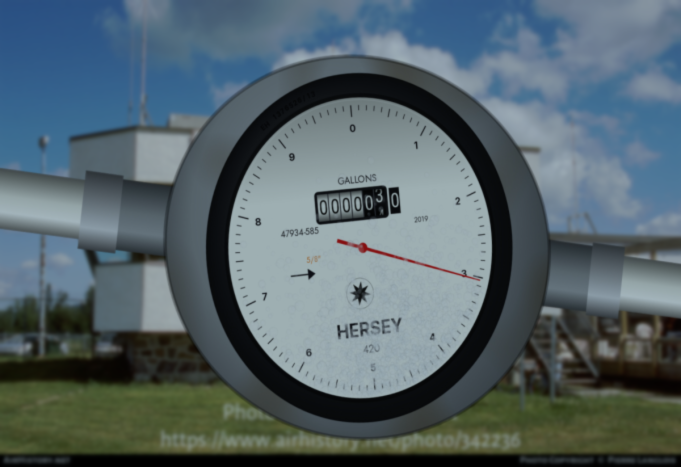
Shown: value=33.0 unit=gal
